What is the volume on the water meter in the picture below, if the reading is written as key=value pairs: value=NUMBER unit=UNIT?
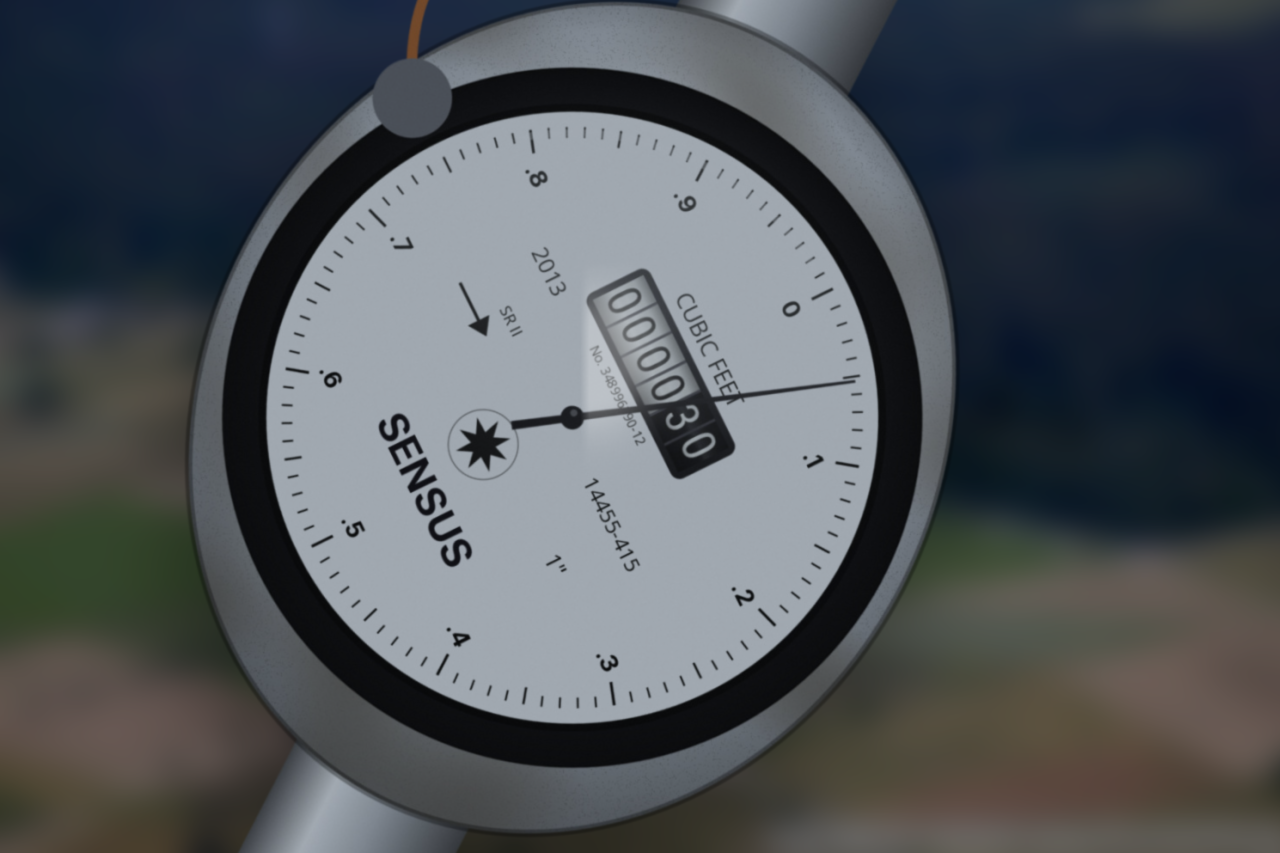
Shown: value=30.05 unit=ft³
